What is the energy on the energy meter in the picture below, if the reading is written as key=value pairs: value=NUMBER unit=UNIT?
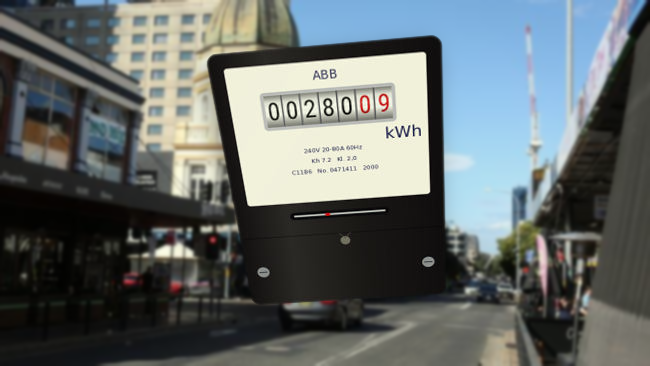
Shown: value=280.09 unit=kWh
